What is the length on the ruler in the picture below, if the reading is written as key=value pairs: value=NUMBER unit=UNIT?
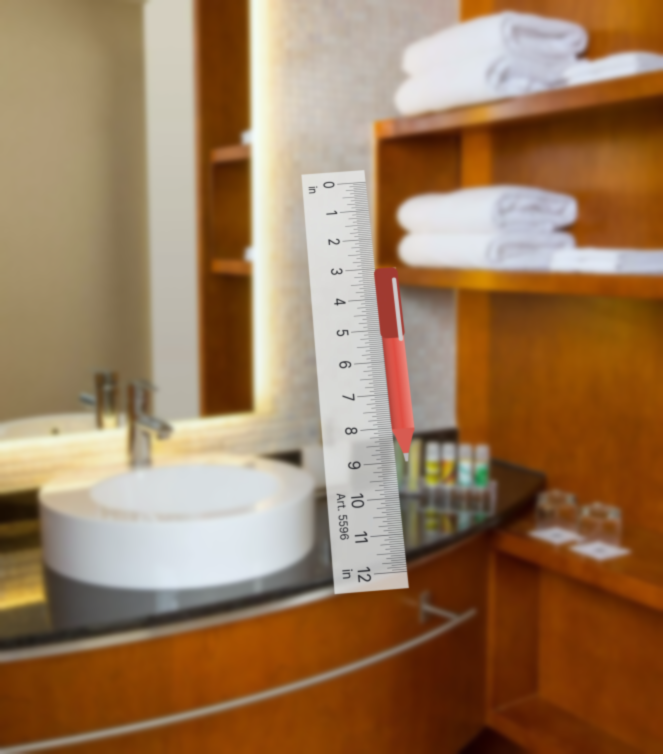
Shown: value=6 unit=in
